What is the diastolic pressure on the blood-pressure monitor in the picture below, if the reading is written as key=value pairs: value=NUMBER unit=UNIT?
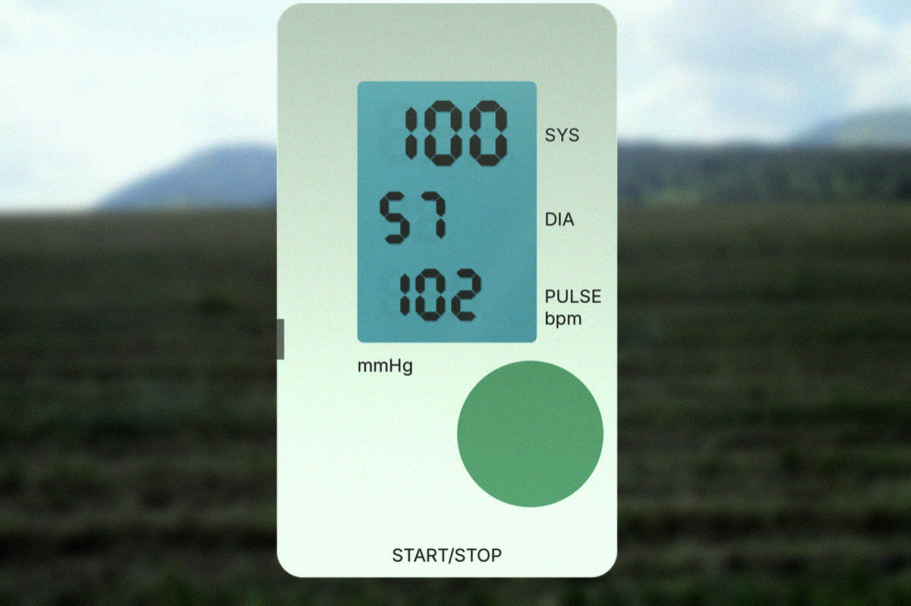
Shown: value=57 unit=mmHg
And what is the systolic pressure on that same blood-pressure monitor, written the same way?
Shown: value=100 unit=mmHg
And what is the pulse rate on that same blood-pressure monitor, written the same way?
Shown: value=102 unit=bpm
